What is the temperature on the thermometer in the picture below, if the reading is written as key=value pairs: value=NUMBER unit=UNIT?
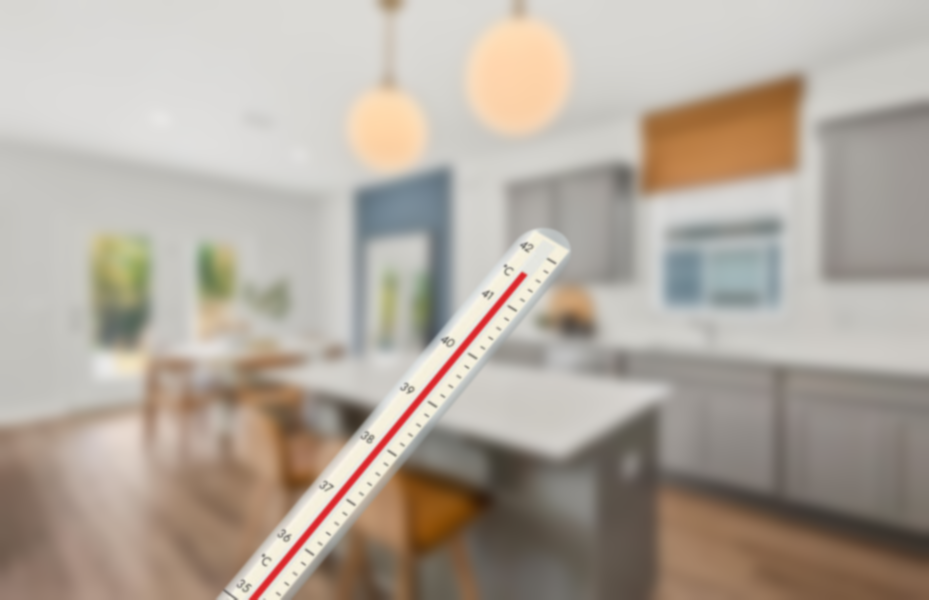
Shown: value=41.6 unit=°C
